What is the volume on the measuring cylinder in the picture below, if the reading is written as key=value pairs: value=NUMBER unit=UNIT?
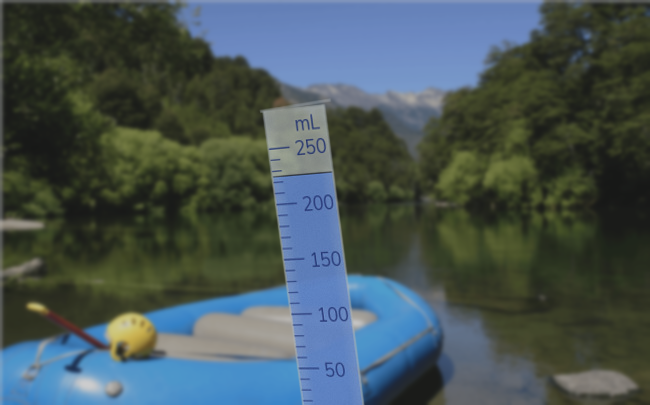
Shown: value=225 unit=mL
